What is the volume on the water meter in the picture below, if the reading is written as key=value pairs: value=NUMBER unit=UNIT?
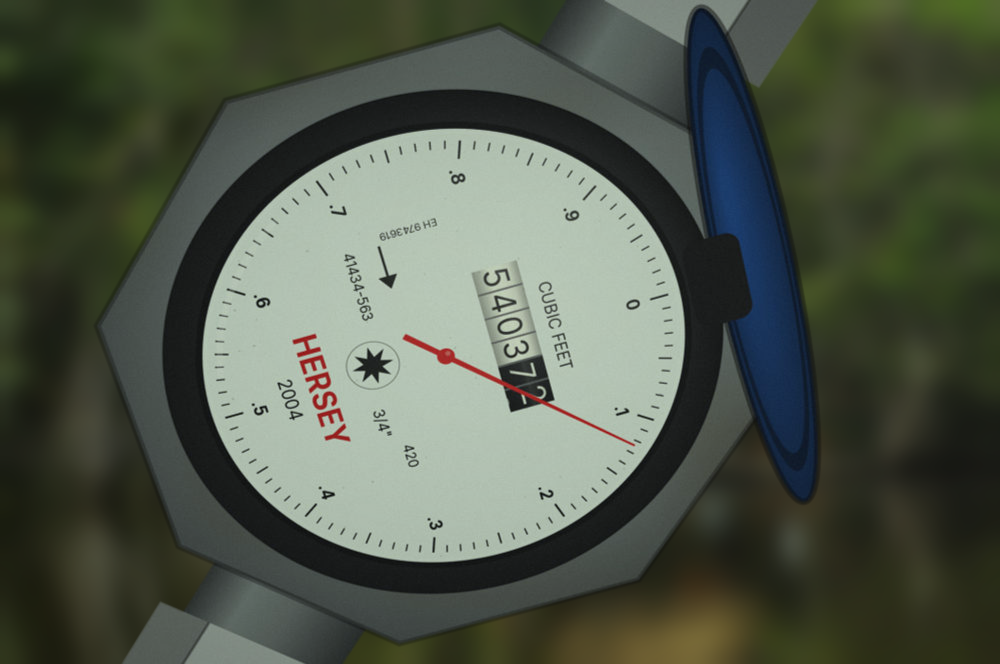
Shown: value=540372.12 unit=ft³
